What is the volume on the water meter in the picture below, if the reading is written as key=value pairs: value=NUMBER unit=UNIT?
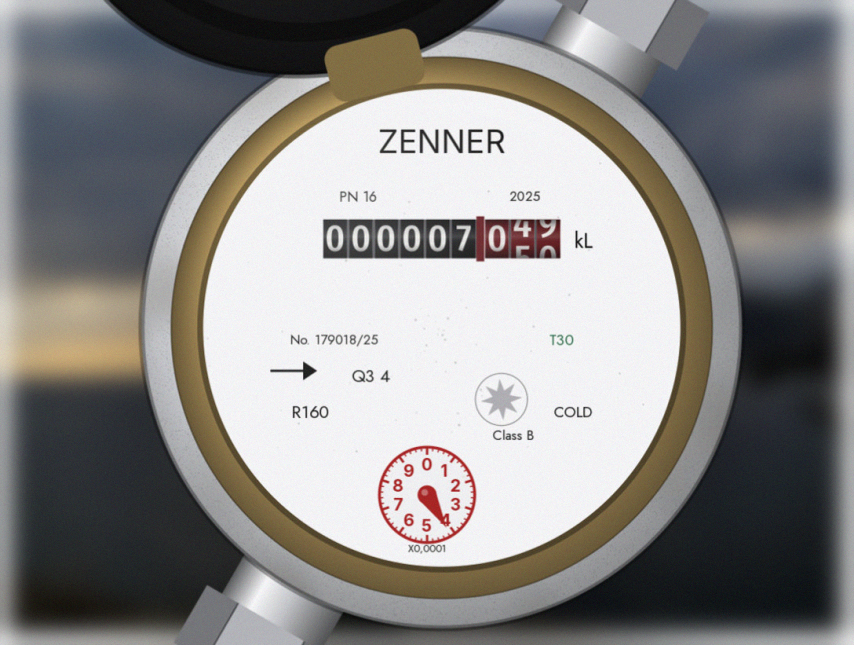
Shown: value=7.0494 unit=kL
